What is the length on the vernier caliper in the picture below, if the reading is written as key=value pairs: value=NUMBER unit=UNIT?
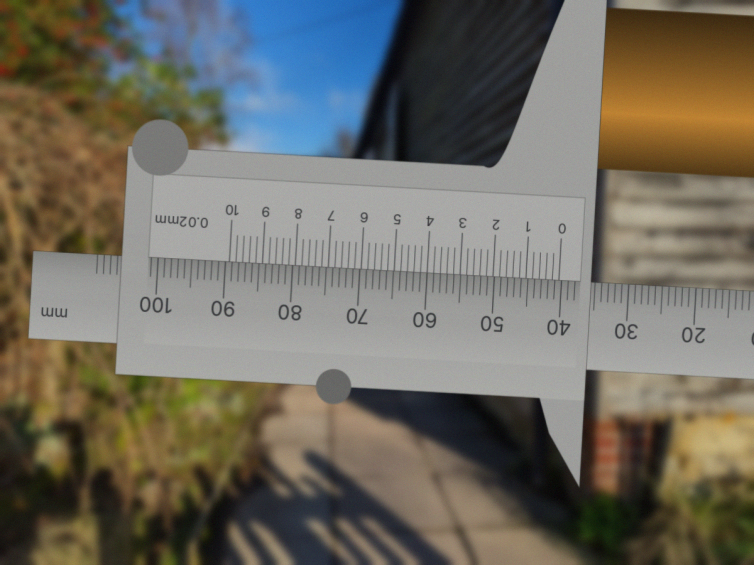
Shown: value=40.4 unit=mm
